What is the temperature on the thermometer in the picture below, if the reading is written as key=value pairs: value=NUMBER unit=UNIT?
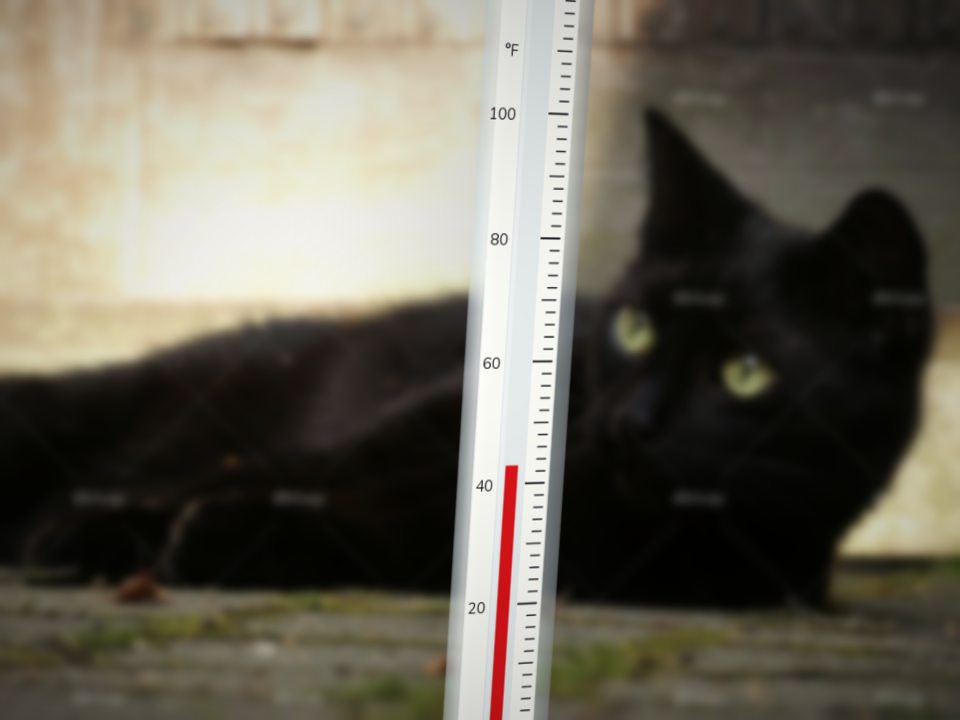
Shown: value=43 unit=°F
